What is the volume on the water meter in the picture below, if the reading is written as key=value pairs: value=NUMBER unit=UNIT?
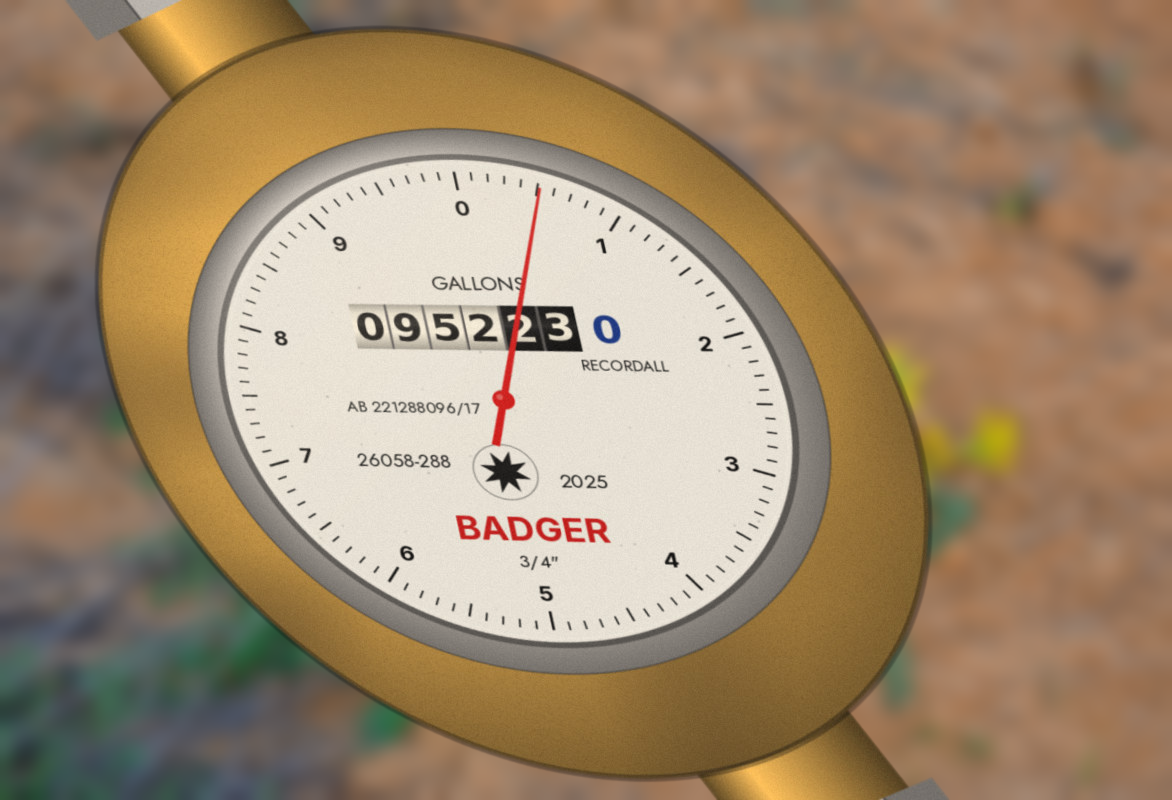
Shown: value=952230.5 unit=gal
